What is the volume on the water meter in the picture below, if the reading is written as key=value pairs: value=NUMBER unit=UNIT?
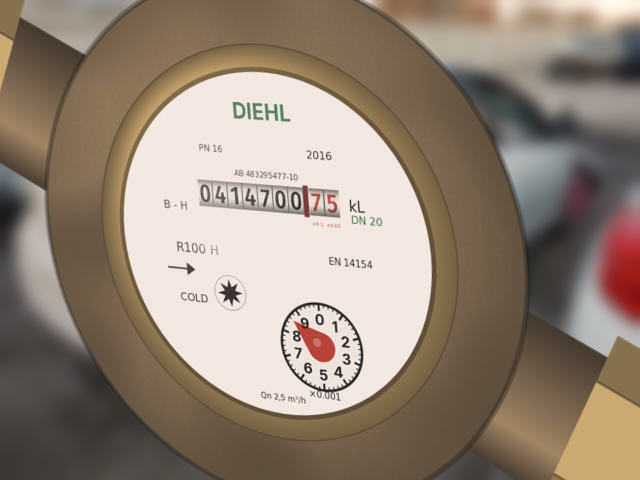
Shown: value=414700.758 unit=kL
